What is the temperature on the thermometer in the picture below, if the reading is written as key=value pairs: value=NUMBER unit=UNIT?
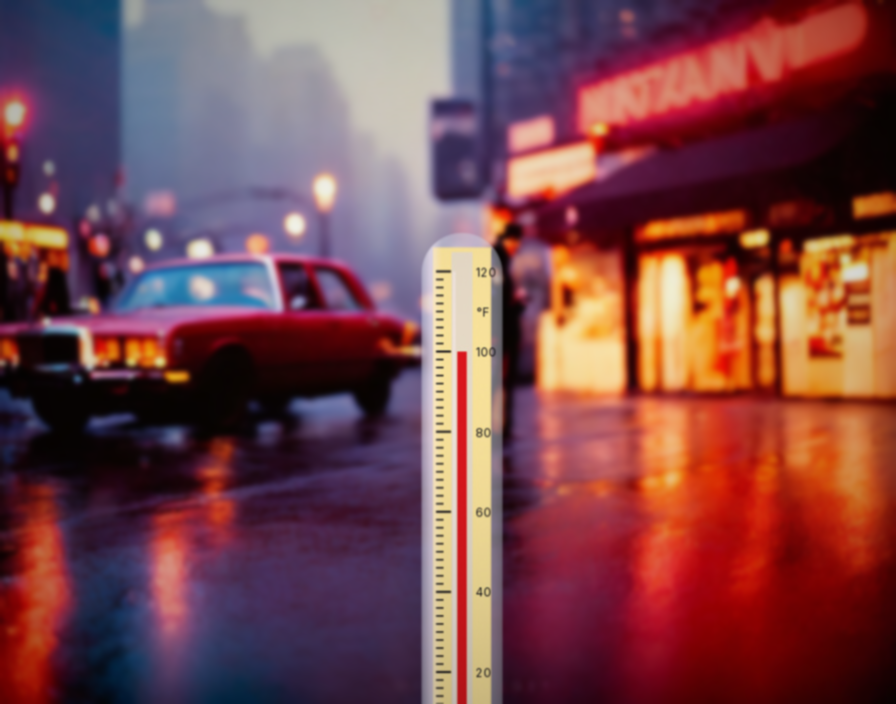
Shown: value=100 unit=°F
